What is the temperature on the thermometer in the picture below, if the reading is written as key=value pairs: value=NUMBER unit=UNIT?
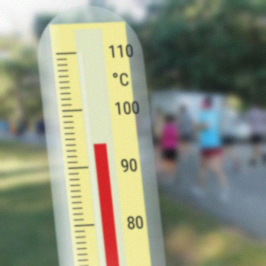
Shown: value=94 unit=°C
